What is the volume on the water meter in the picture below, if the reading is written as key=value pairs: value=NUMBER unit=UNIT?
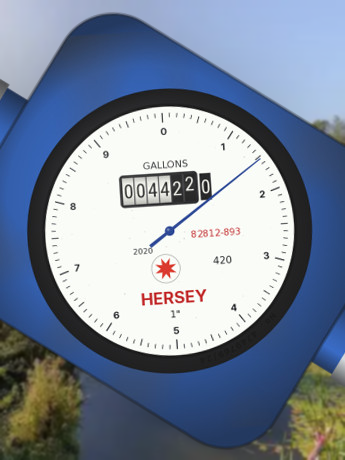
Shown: value=44221.5 unit=gal
